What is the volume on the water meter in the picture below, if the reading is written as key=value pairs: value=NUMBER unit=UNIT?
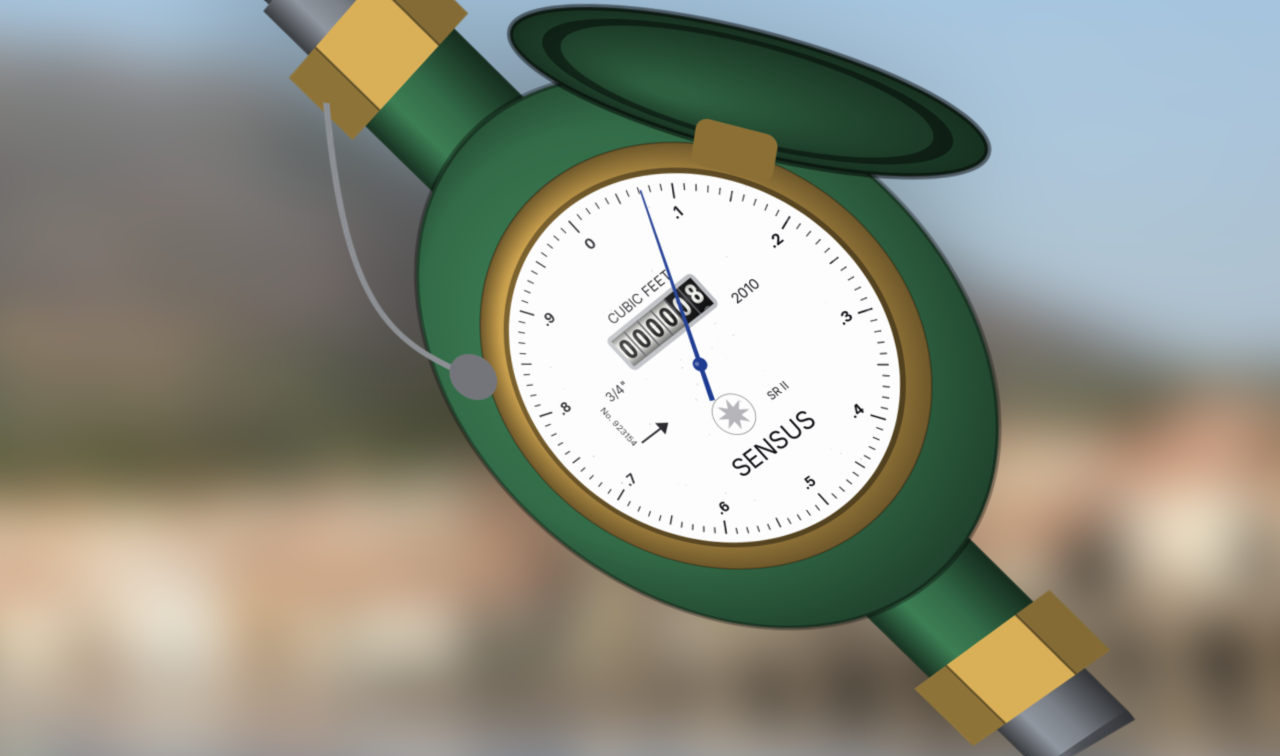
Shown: value=8.07 unit=ft³
